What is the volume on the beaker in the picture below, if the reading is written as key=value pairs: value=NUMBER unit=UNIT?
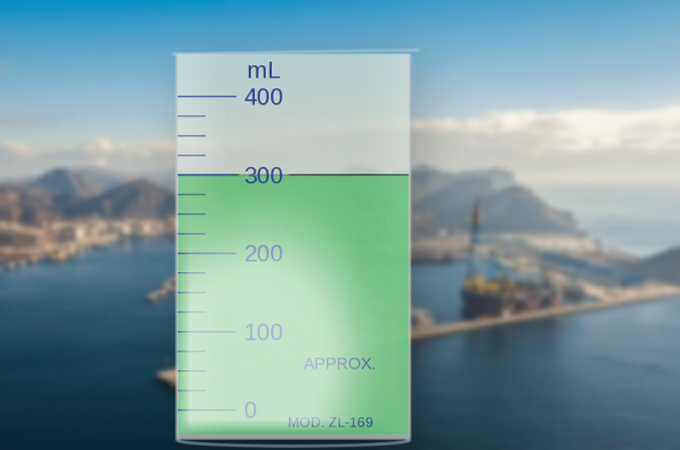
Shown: value=300 unit=mL
